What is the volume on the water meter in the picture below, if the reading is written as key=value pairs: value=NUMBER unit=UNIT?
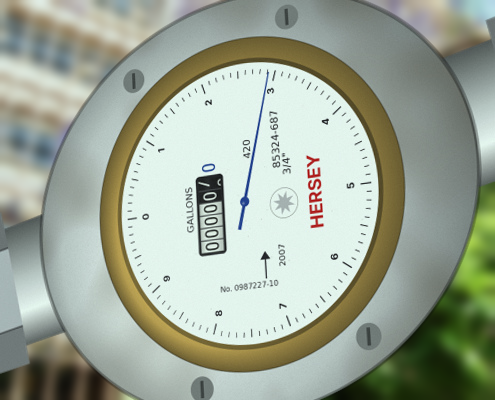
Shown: value=72.9 unit=gal
